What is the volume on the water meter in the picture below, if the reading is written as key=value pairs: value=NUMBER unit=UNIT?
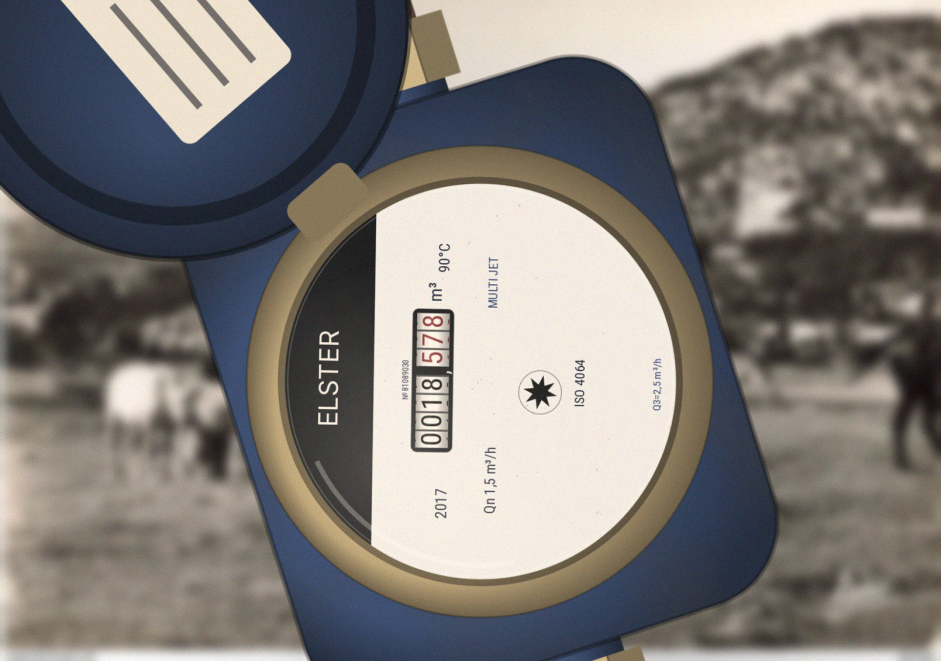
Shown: value=18.578 unit=m³
